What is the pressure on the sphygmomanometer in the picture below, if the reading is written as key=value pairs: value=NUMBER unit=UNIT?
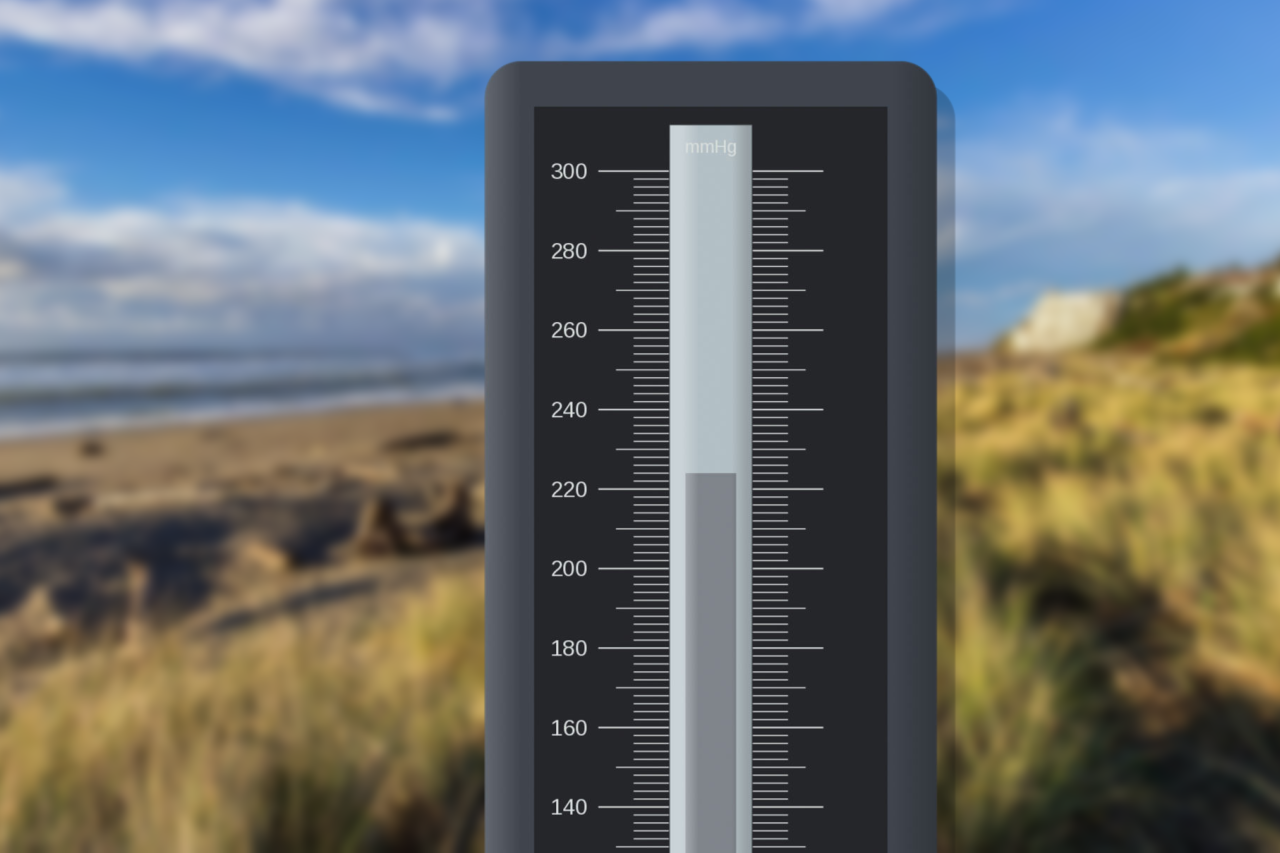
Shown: value=224 unit=mmHg
